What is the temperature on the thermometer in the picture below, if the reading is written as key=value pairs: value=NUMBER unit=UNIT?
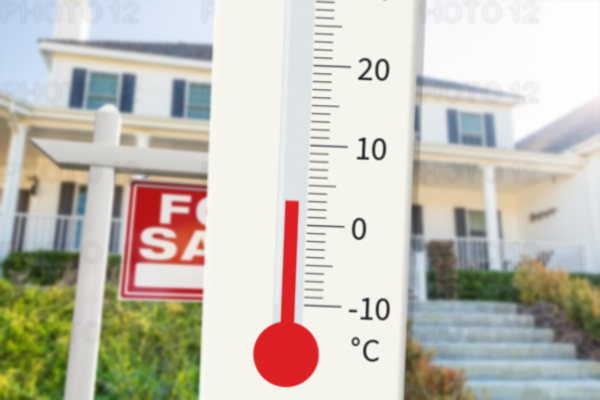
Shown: value=3 unit=°C
